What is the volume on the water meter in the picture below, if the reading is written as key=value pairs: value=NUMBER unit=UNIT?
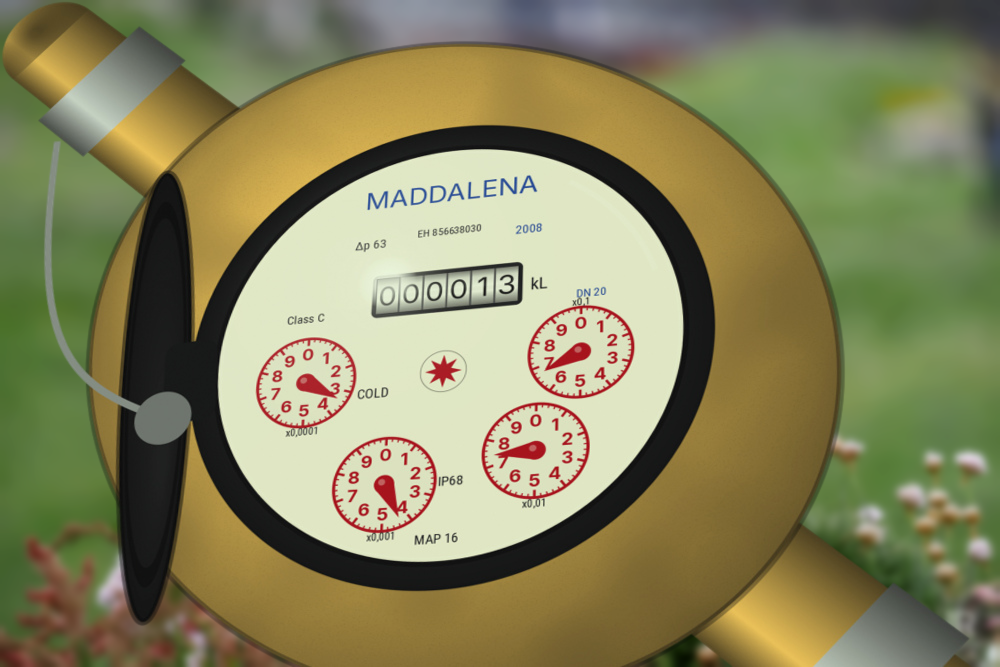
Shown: value=13.6743 unit=kL
